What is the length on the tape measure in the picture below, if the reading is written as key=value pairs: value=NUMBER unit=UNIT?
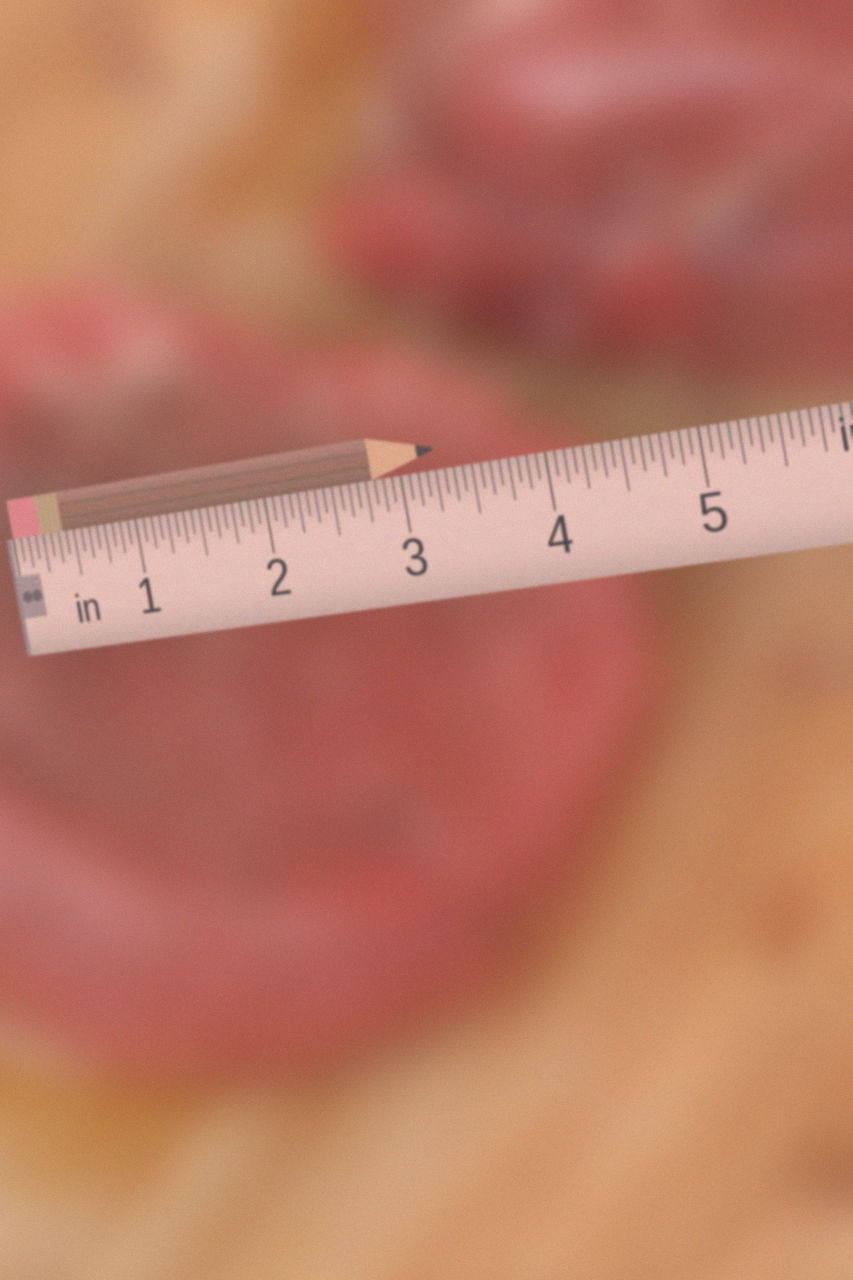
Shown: value=3.25 unit=in
